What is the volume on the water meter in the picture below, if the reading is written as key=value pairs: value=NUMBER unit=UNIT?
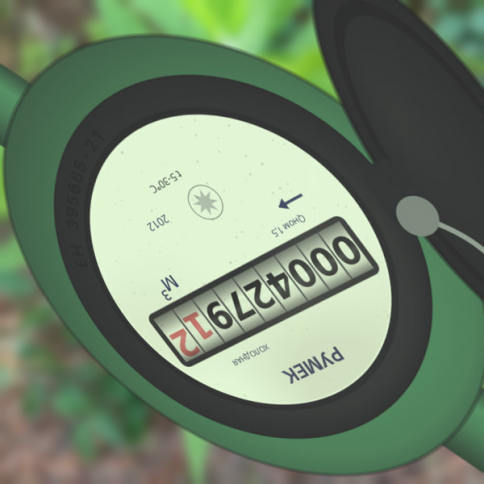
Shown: value=4279.12 unit=m³
